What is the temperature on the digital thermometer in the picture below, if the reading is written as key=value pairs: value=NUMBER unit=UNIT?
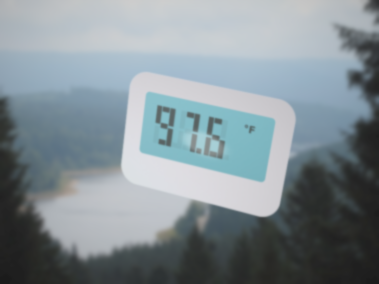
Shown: value=97.6 unit=°F
